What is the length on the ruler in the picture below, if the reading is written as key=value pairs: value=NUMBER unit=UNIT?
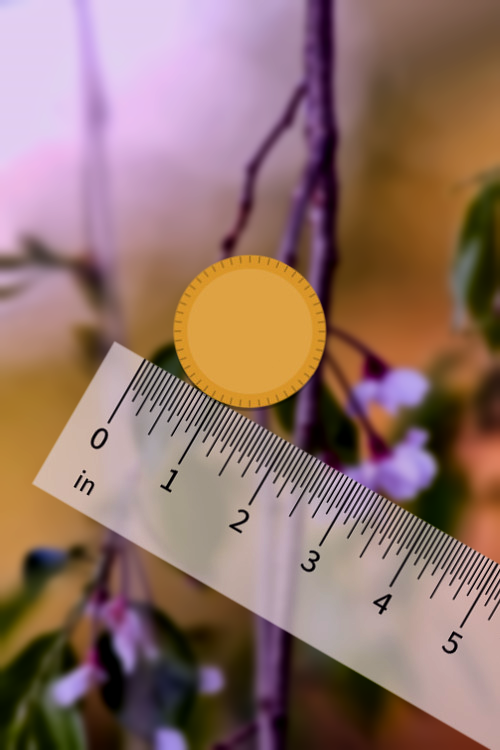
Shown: value=1.875 unit=in
